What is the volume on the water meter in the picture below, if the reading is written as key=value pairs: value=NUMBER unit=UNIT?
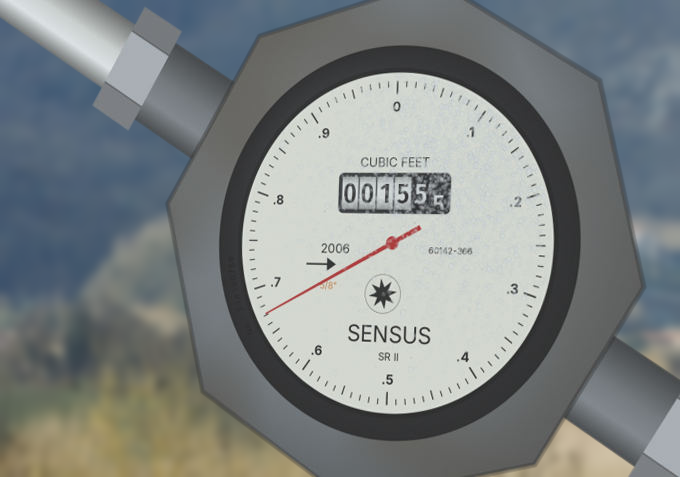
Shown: value=1554.67 unit=ft³
